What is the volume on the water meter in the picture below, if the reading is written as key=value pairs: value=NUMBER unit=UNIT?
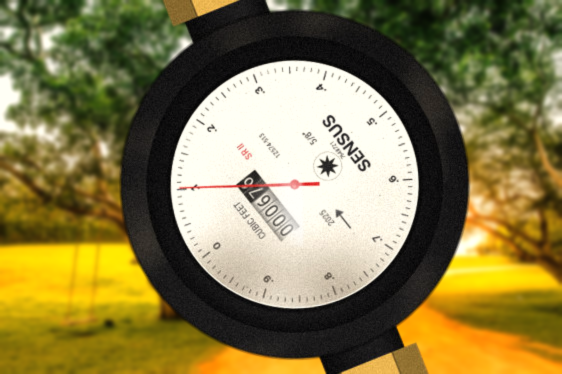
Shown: value=676.10 unit=ft³
